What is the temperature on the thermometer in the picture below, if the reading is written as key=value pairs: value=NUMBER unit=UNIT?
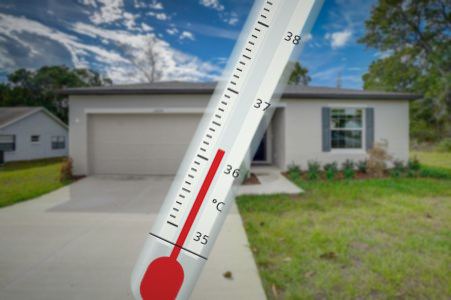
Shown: value=36.2 unit=°C
